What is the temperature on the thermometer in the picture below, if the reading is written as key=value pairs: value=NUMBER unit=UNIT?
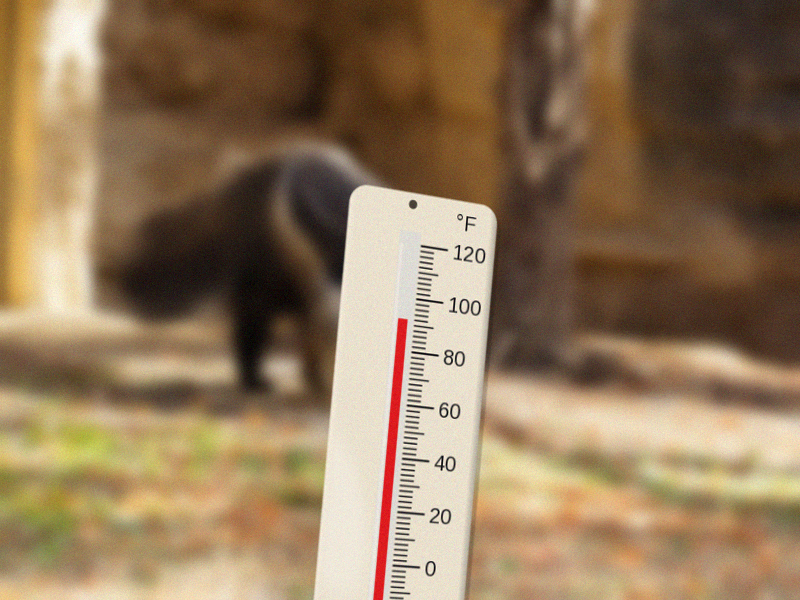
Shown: value=92 unit=°F
